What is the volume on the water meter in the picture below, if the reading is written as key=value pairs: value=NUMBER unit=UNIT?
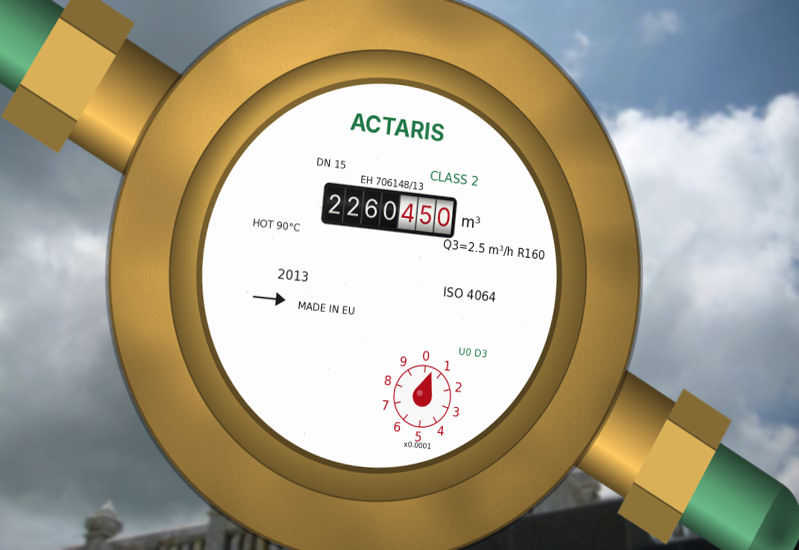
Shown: value=2260.4500 unit=m³
